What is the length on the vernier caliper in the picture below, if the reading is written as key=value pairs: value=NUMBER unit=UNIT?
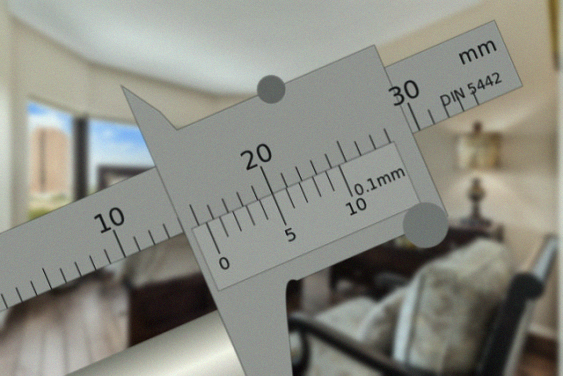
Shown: value=15.5 unit=mm
